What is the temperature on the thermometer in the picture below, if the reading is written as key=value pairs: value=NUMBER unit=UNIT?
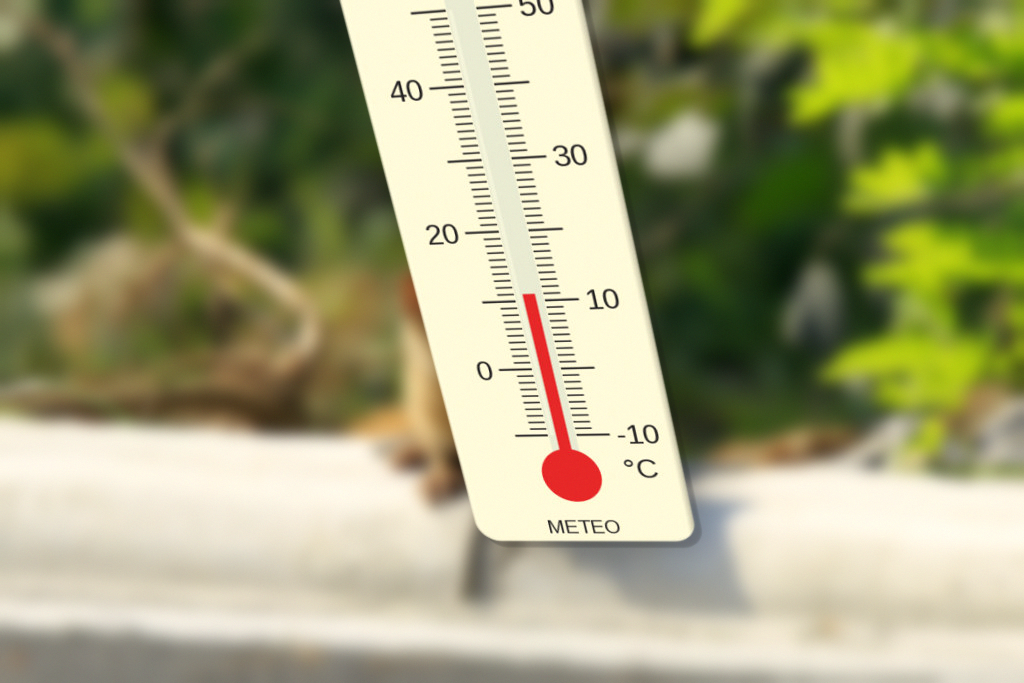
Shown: value=11 unit=°C
